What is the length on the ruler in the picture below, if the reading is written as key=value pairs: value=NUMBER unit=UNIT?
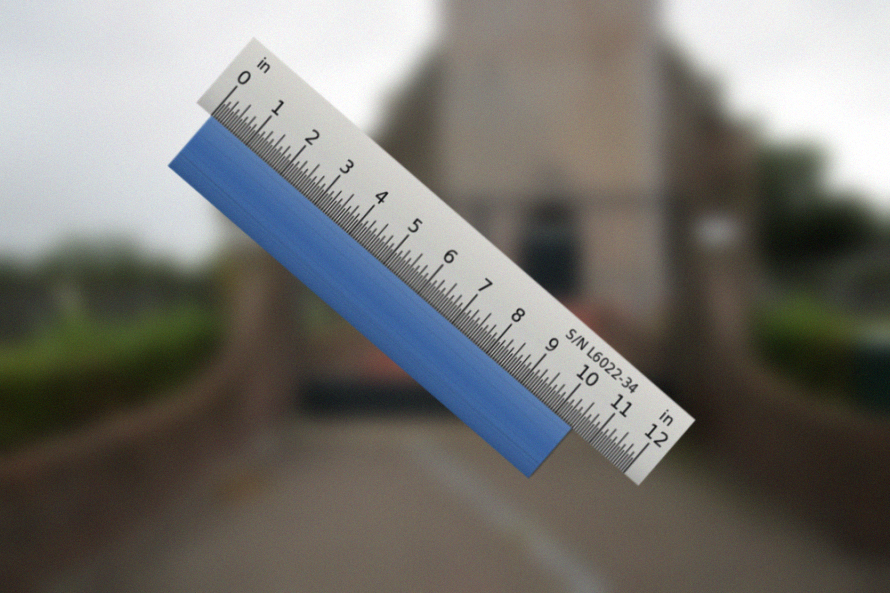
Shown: value=10.5 unit=in
